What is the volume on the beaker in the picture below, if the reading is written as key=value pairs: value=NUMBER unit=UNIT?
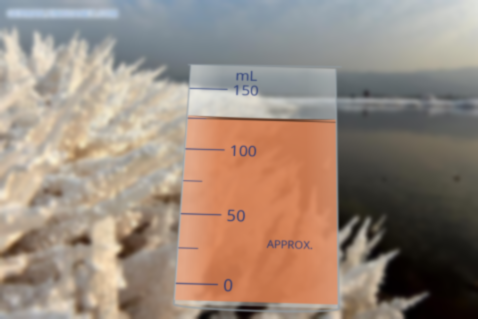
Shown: value=125 unit=mL
